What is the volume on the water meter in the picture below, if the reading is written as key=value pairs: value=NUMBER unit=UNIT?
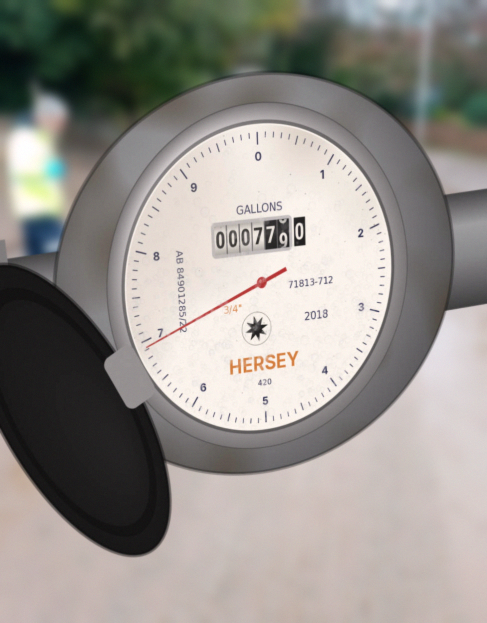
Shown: value=7786.9 unit=gal
